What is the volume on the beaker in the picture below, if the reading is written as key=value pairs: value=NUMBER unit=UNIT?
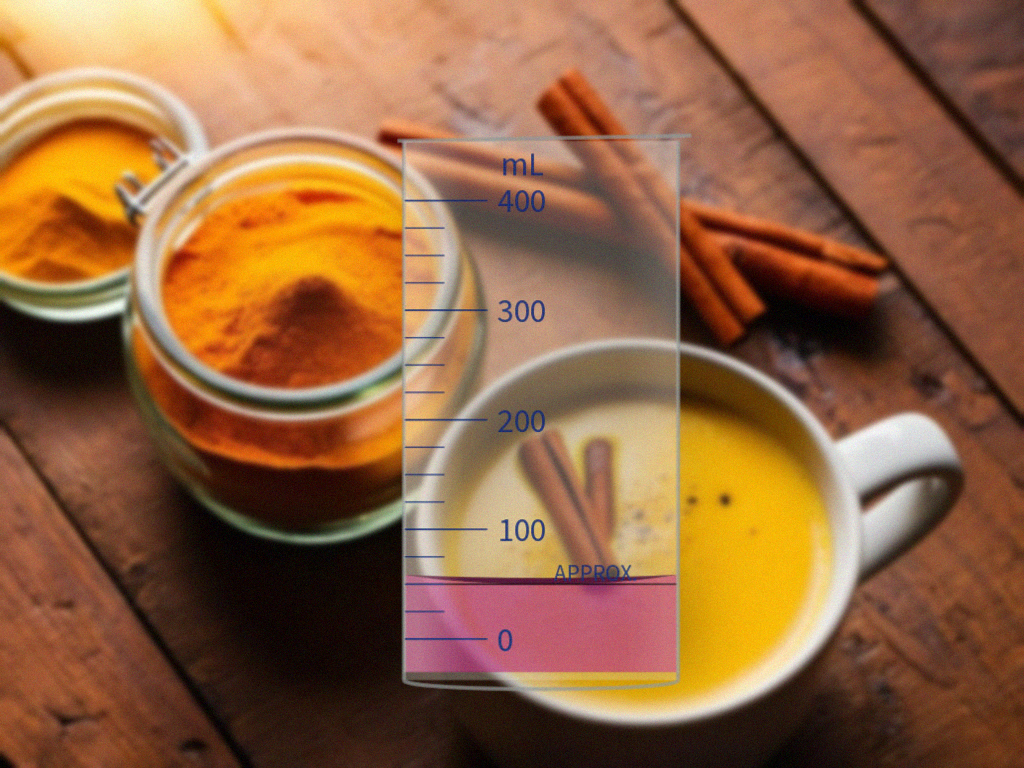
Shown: value=50 unit=mL
